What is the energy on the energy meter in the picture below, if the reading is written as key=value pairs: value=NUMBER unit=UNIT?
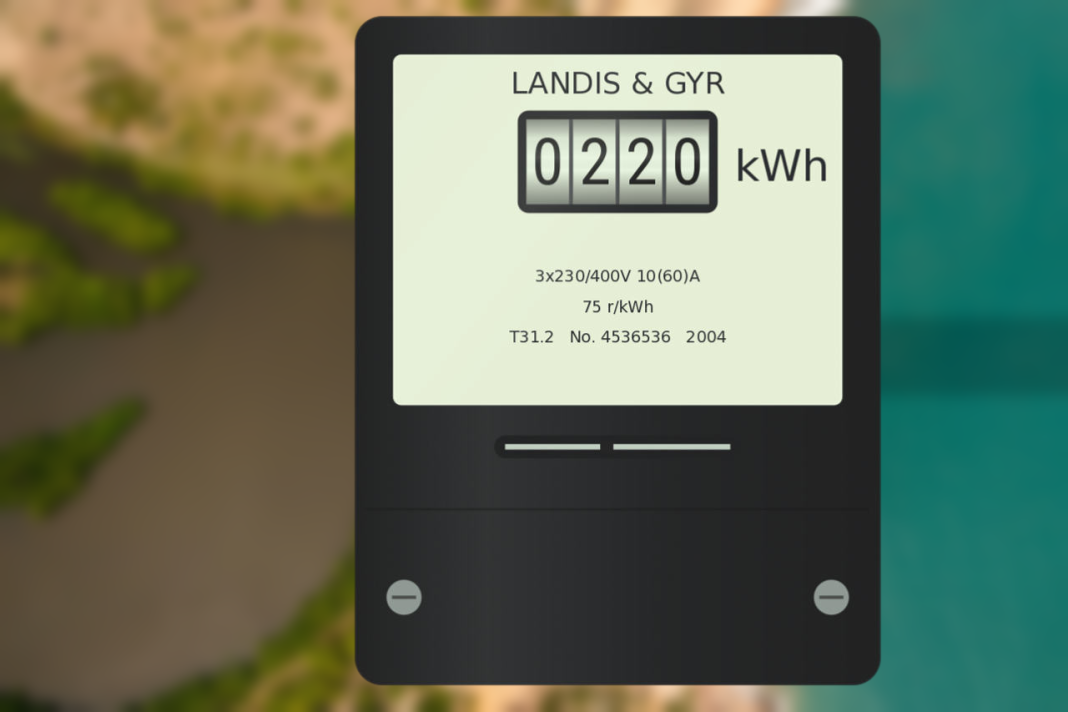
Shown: value=220 unit=kWh
